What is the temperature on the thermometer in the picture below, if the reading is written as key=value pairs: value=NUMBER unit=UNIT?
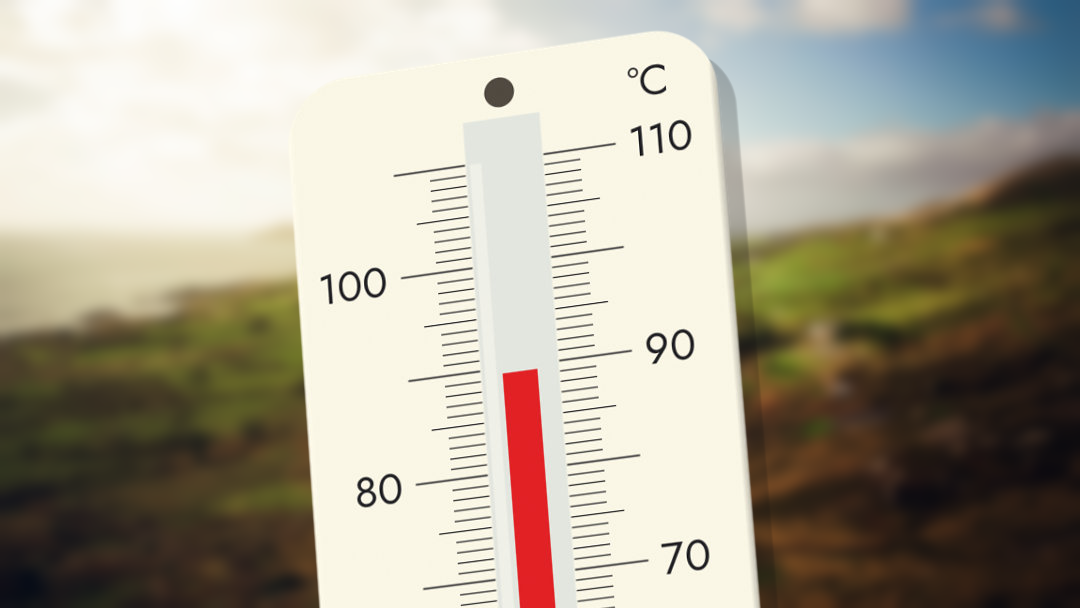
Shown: value=89.5 unit=°C
